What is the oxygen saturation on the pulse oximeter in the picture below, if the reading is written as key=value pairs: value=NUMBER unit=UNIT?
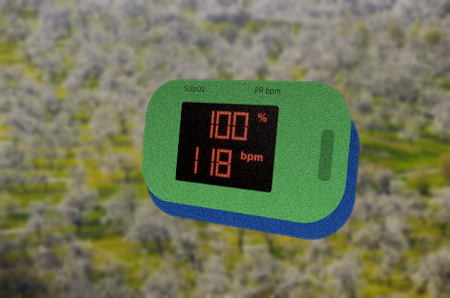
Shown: value=100 unit=%
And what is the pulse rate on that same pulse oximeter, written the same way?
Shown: value=118 unit=bpm
